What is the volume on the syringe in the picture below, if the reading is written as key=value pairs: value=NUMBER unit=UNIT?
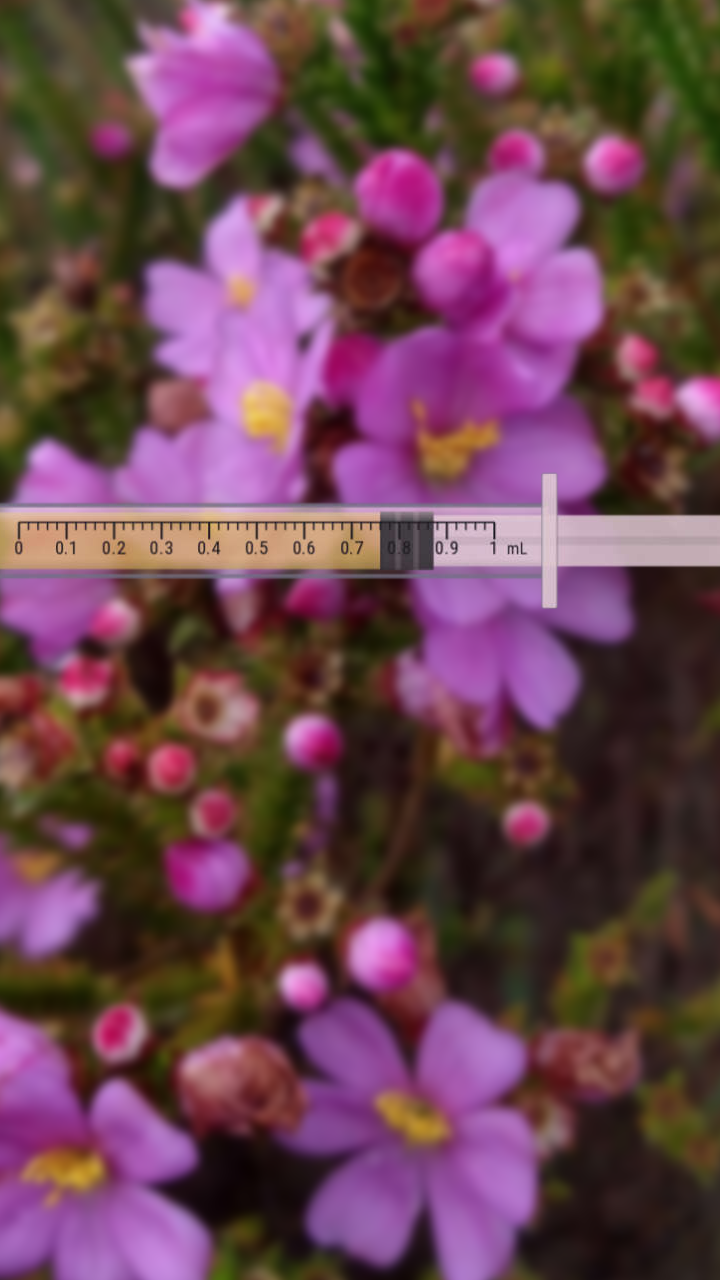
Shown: value=0.76 unit=mL
